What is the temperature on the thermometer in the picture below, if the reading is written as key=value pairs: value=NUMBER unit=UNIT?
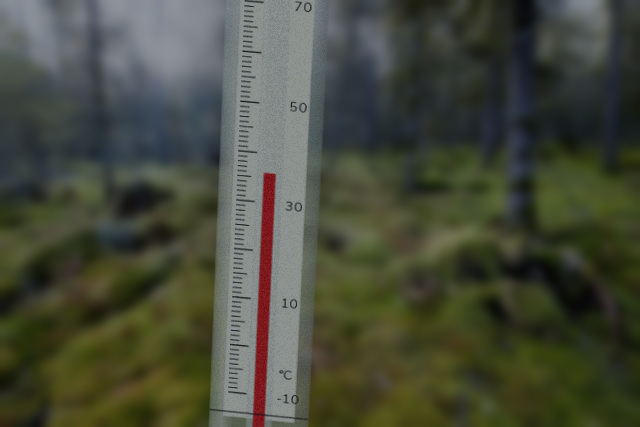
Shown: value=36 unit=°C
